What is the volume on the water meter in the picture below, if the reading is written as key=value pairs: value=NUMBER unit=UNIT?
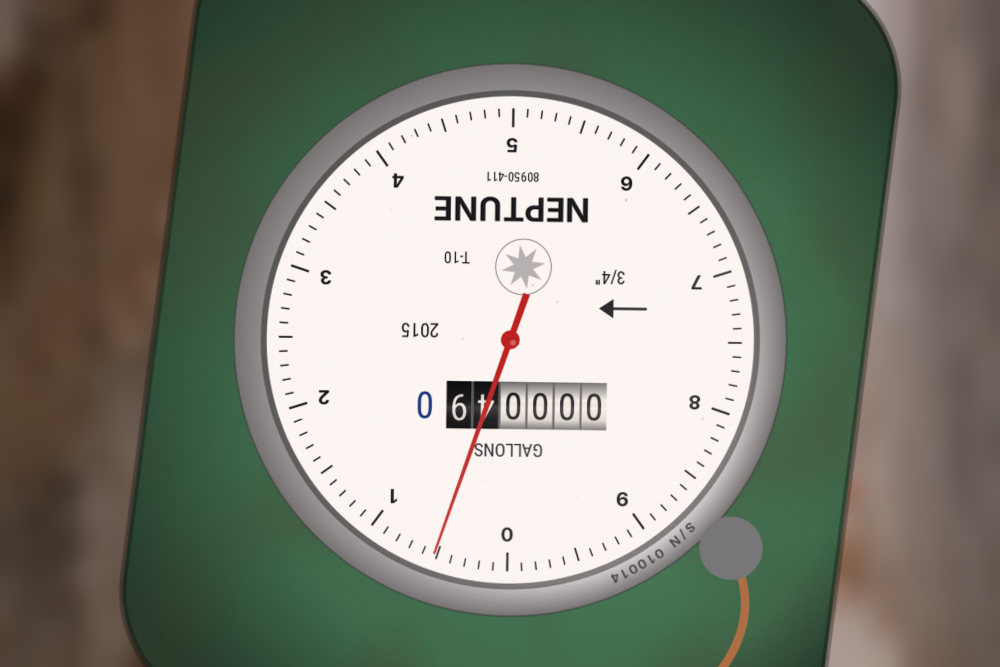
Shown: value=490.5 unit=gal
